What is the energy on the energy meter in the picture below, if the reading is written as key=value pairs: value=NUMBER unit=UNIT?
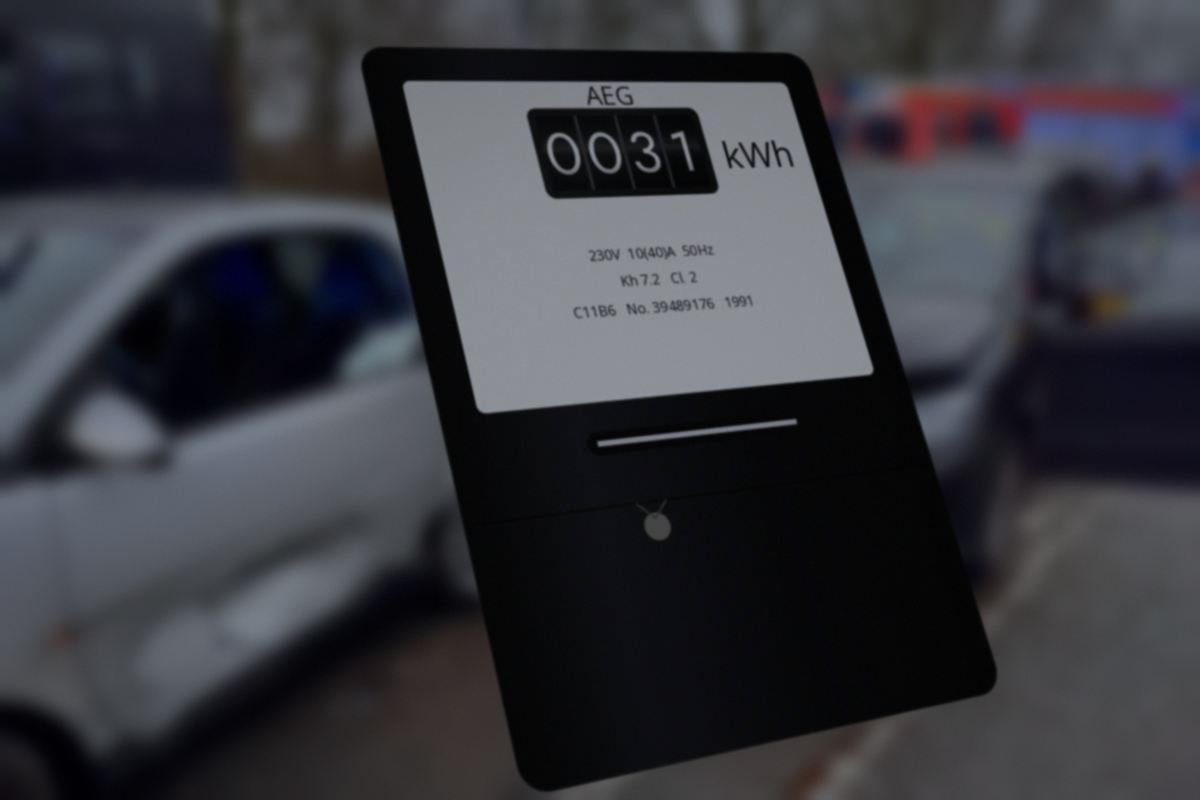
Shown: value=31 unit=kWh
